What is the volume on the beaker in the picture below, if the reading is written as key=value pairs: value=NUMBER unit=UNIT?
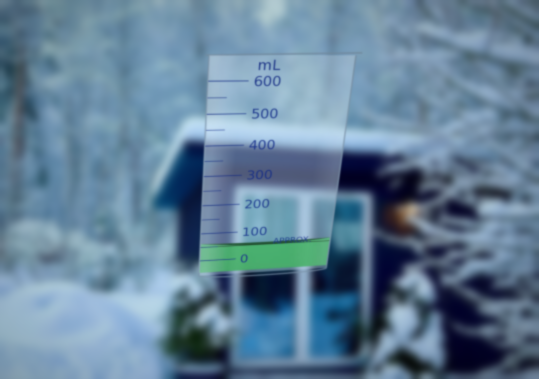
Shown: value=50 unit=mL
